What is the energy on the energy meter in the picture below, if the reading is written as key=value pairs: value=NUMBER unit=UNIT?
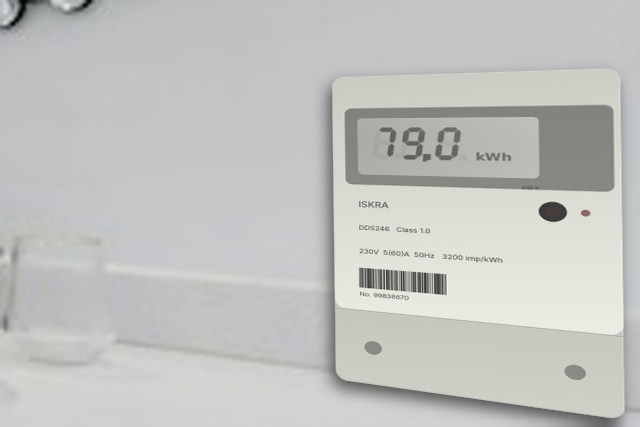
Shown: value=79.0 unit=kWh
